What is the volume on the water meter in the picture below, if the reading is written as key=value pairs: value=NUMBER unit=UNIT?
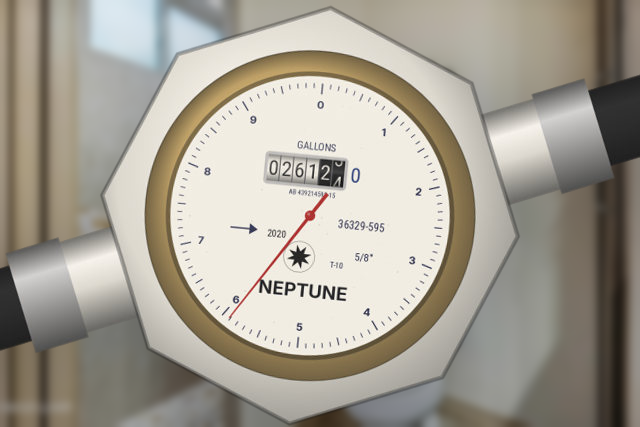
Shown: value=261235.9 unit=gal
